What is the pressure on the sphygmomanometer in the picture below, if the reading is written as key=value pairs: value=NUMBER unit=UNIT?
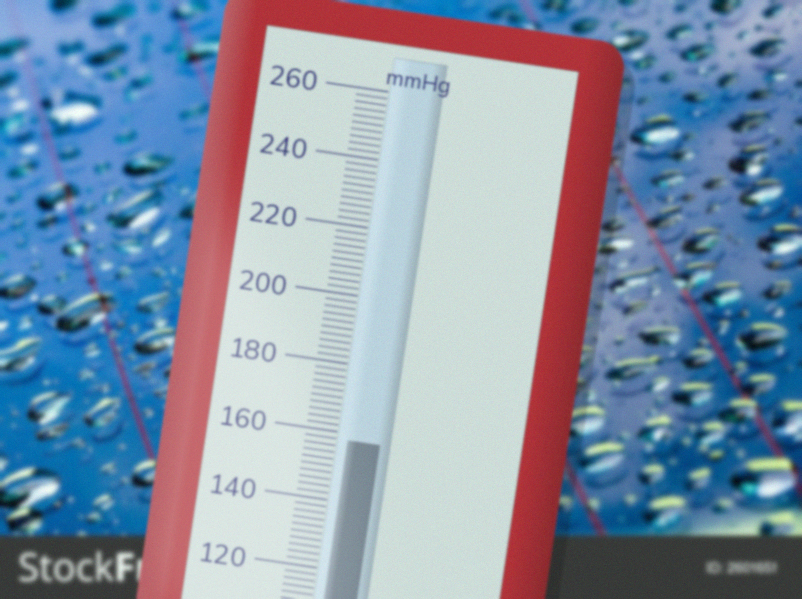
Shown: value=158 unit=mmHg
